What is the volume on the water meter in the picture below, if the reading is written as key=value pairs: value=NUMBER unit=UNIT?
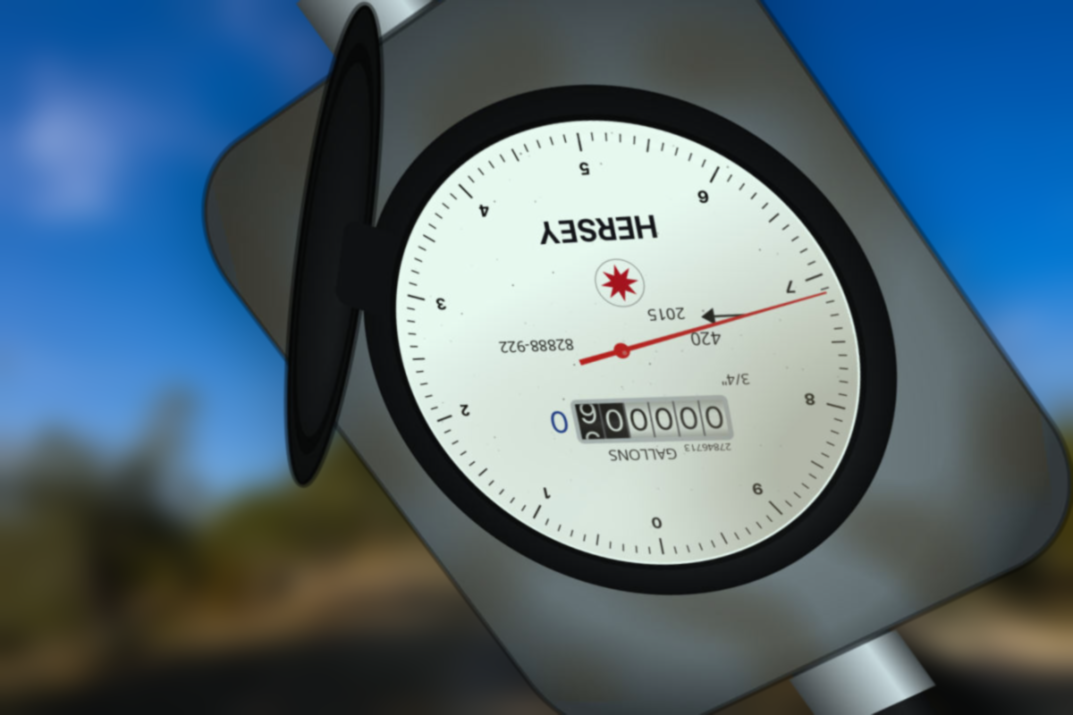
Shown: value=57.1 unit=gal
